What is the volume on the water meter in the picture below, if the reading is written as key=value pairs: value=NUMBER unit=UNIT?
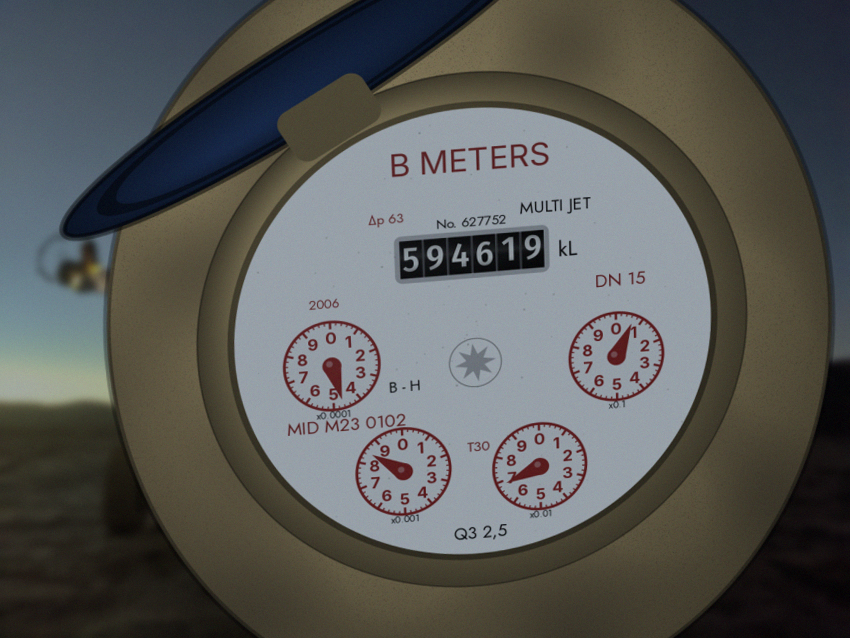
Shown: value=594619.0684 unit=kL
